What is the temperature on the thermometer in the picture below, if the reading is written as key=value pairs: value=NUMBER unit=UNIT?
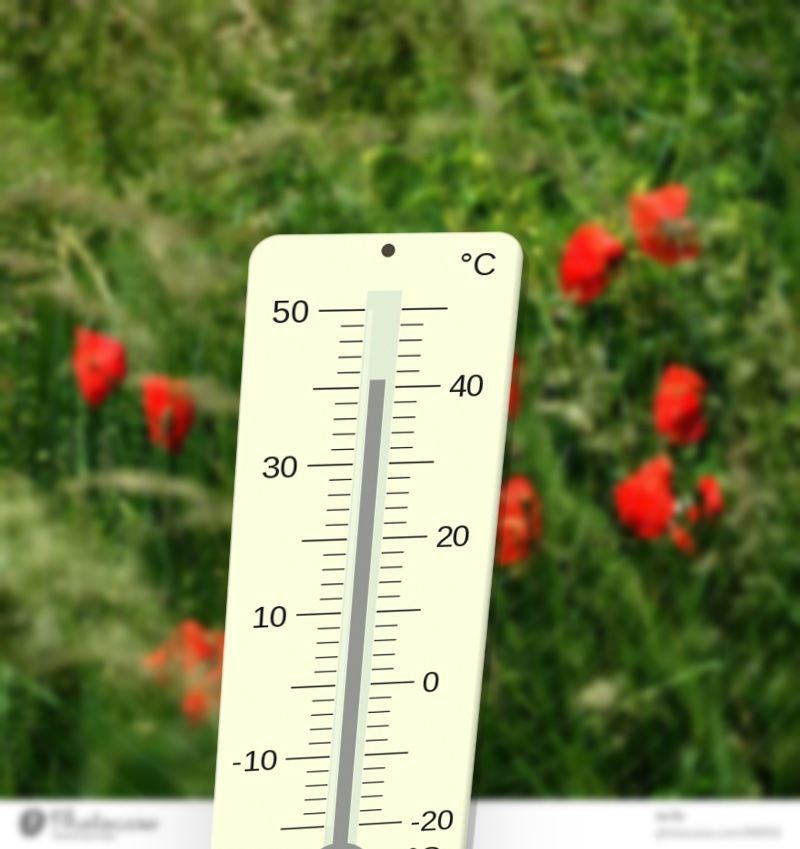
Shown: value=41 unit=°C
